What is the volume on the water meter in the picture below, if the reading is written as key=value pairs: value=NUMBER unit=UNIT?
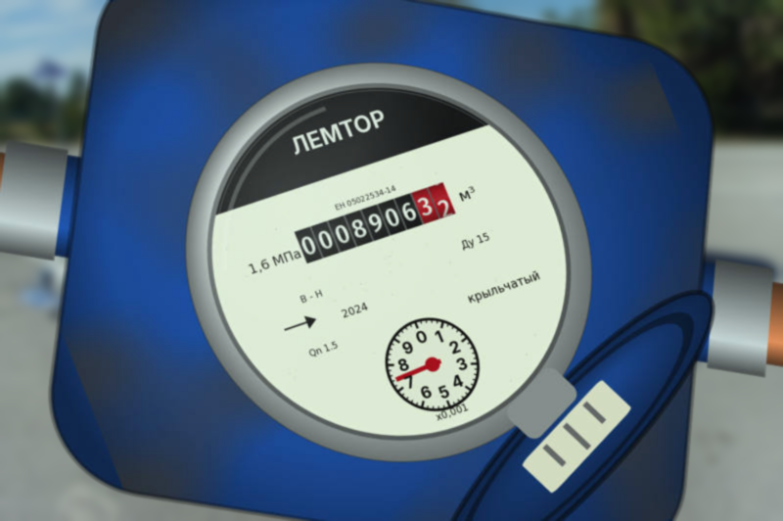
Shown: value=8906.317 unit=m³
